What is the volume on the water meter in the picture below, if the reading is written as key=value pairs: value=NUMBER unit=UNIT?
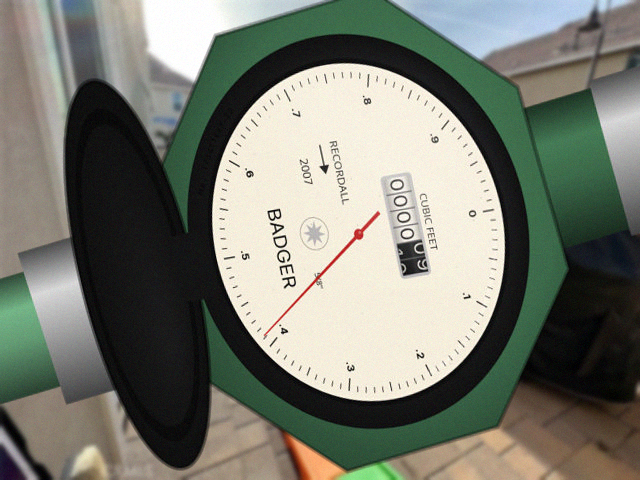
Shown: value=9.41 unit=ft³
